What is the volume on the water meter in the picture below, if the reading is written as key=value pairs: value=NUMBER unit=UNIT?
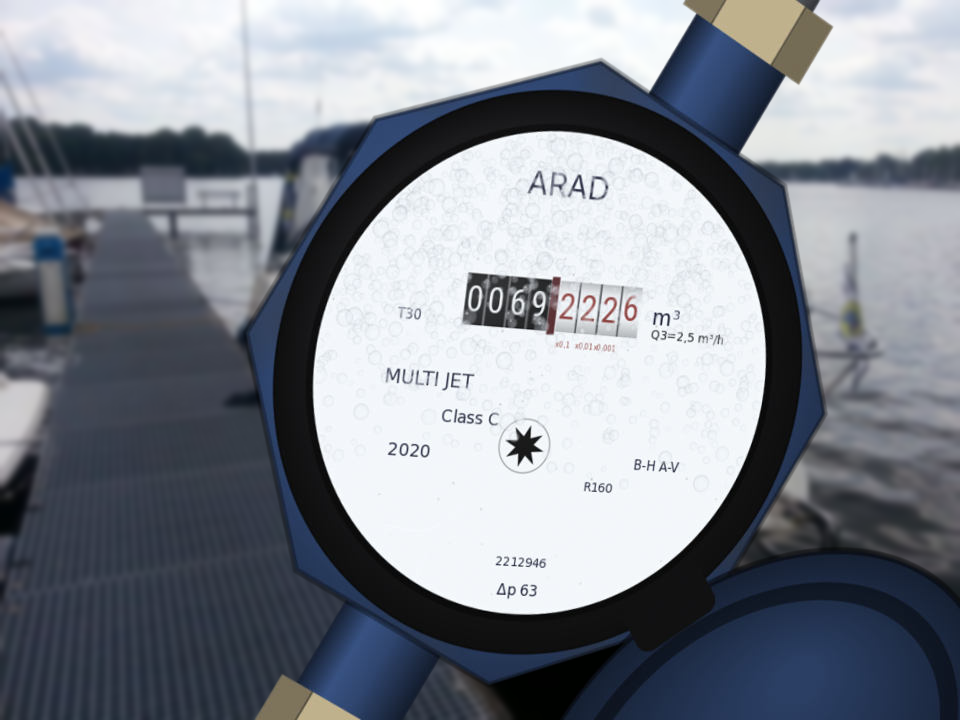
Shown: value=69.2226 unit=m³
